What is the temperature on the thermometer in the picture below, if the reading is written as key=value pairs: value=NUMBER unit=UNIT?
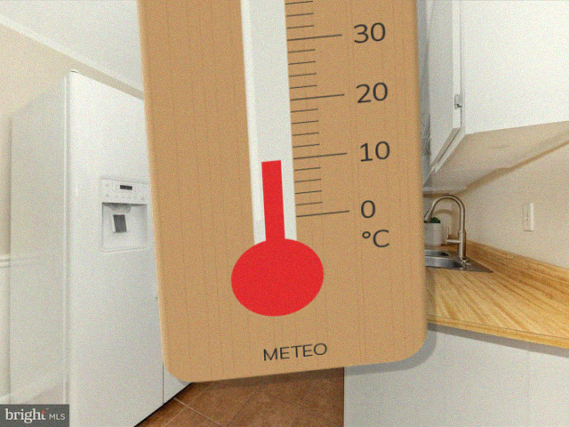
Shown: value=10 unit=°C
